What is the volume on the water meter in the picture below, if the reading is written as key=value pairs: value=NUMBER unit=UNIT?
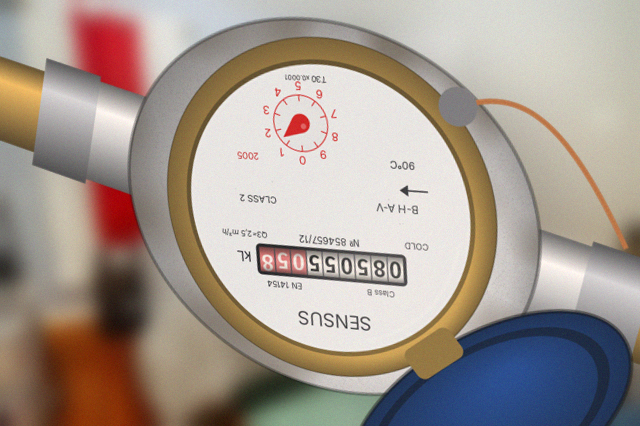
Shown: value=85055.0581 unit=kL
